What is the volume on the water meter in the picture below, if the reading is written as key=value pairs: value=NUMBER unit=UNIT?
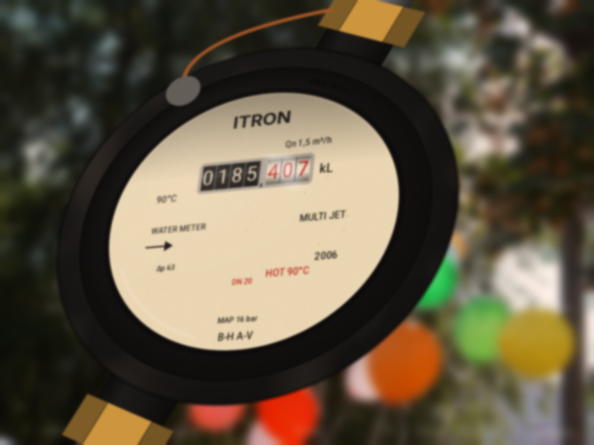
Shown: value=185.407 unit=kL
